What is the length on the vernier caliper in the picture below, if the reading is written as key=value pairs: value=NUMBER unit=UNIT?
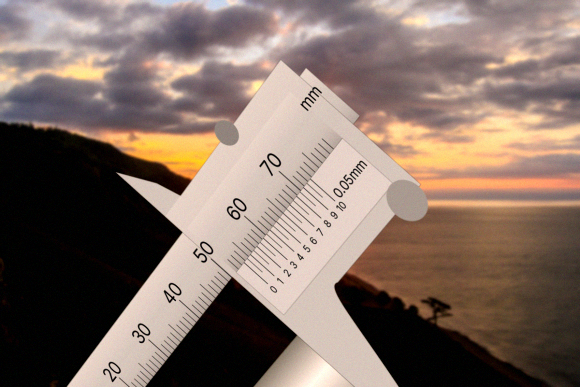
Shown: value=53.6 unit=mm
